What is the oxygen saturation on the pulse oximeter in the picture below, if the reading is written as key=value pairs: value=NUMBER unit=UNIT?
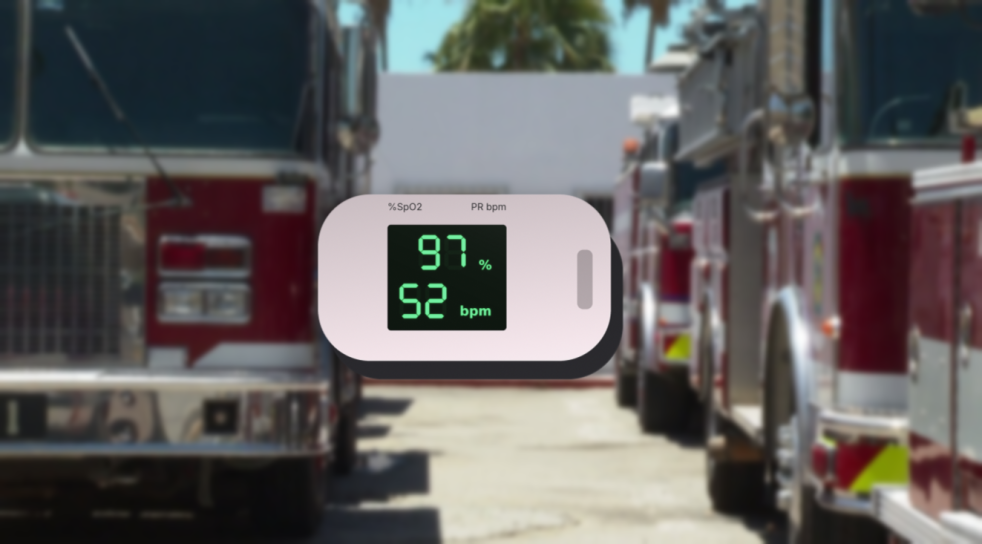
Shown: value=97 unit=%
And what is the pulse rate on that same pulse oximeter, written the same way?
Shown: value=52 unit=bpm
